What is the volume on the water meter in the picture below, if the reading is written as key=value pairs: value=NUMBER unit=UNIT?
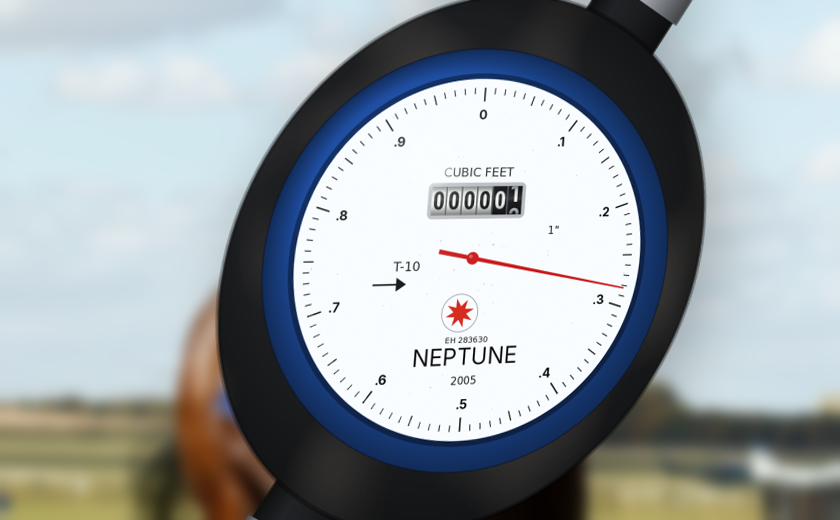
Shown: value=1.28 unit=ft³
